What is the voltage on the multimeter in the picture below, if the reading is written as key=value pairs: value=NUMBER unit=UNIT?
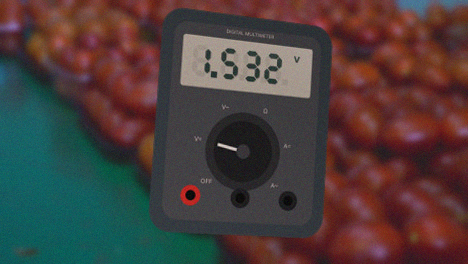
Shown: value=1.532 unit=V
